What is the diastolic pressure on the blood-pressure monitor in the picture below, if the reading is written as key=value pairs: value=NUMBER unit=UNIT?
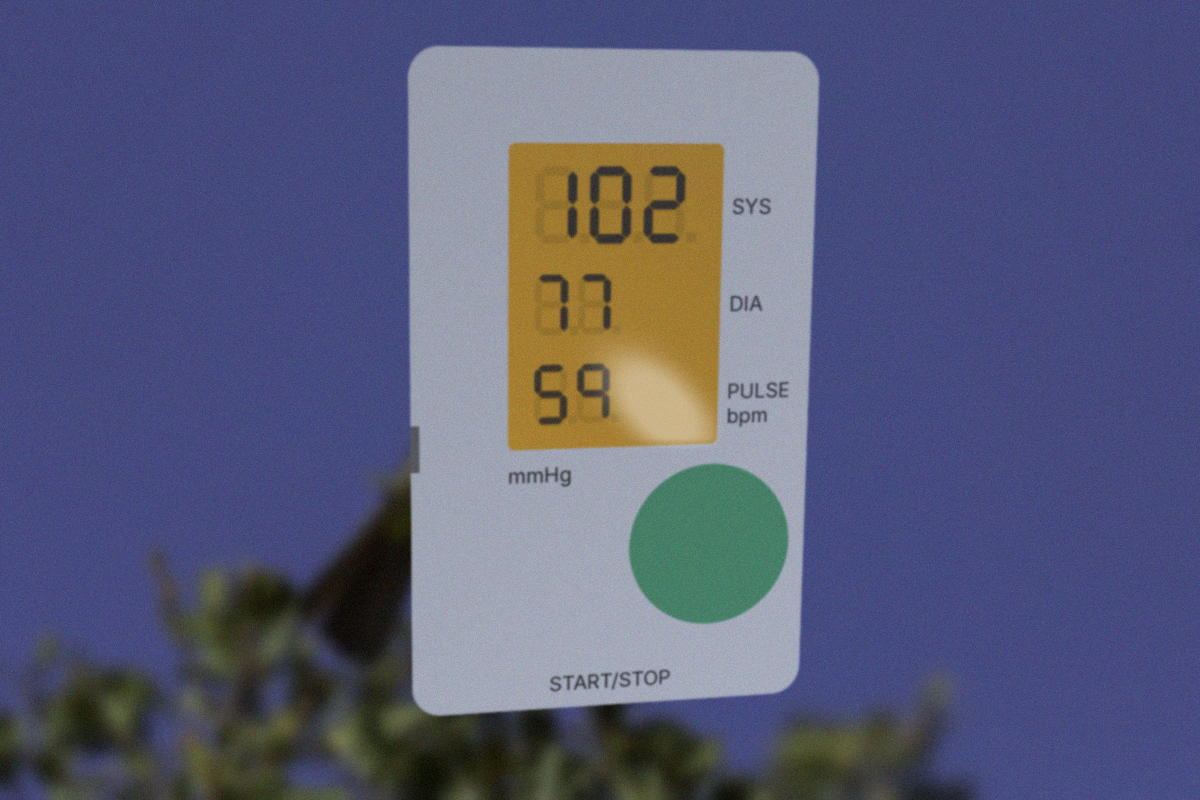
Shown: value=77 unit=mmHg
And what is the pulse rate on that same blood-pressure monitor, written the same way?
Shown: value=59 unit=bpm
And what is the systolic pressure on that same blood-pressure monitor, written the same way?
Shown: value=102 unit=mmHg
